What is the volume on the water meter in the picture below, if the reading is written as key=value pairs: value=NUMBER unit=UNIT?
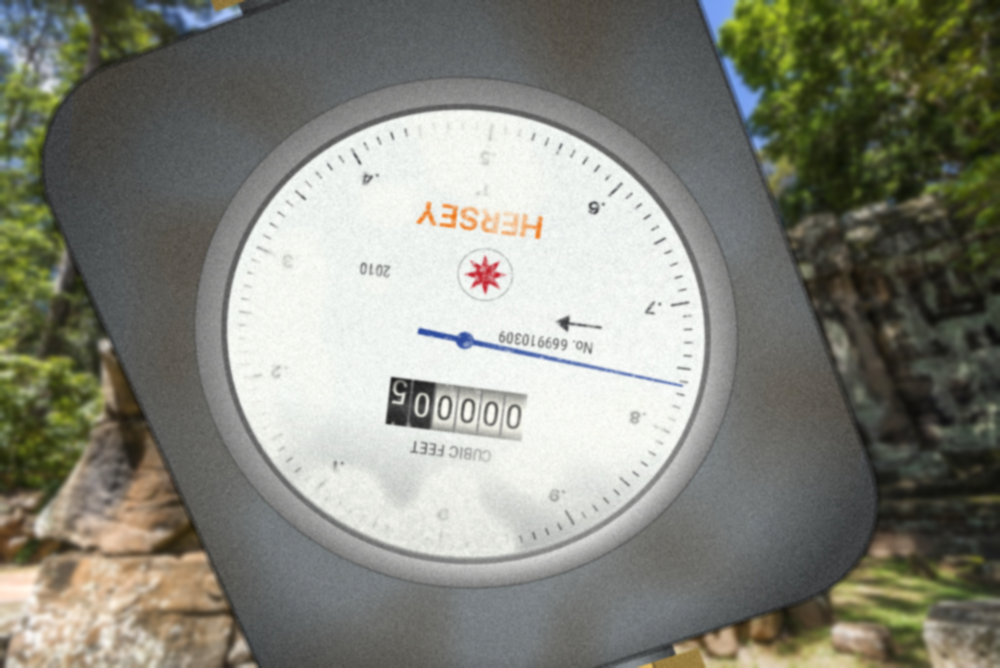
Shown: value=4.76 unit=ft³
